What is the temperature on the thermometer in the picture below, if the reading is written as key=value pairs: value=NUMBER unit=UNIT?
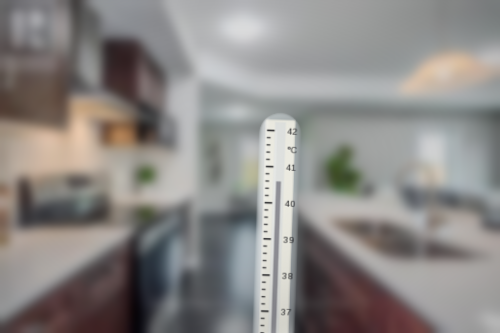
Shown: value=40.6 unit=°C
